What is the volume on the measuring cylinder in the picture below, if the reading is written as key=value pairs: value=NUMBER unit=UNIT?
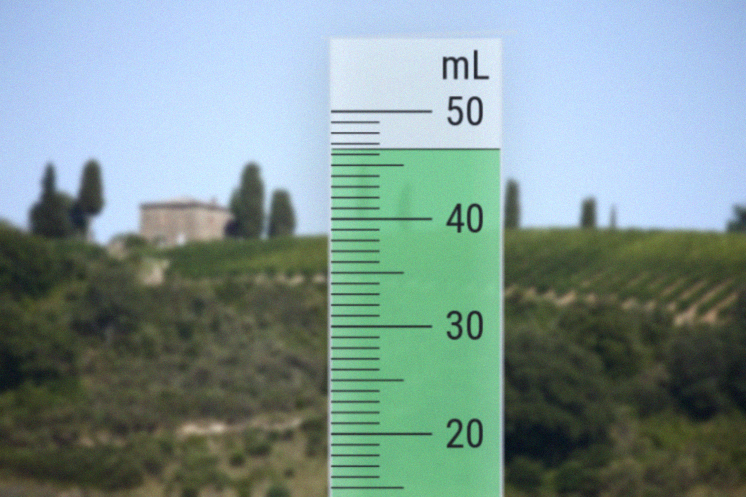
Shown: value=46.5 unit=mL
